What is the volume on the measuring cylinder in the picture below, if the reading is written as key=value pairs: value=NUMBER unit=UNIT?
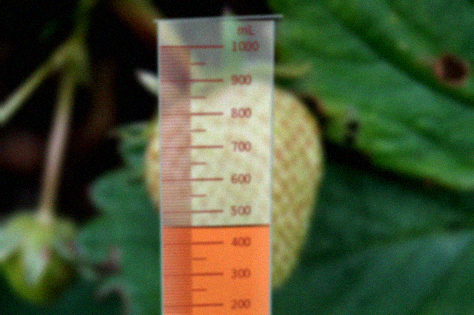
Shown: value=450 unit=mL
